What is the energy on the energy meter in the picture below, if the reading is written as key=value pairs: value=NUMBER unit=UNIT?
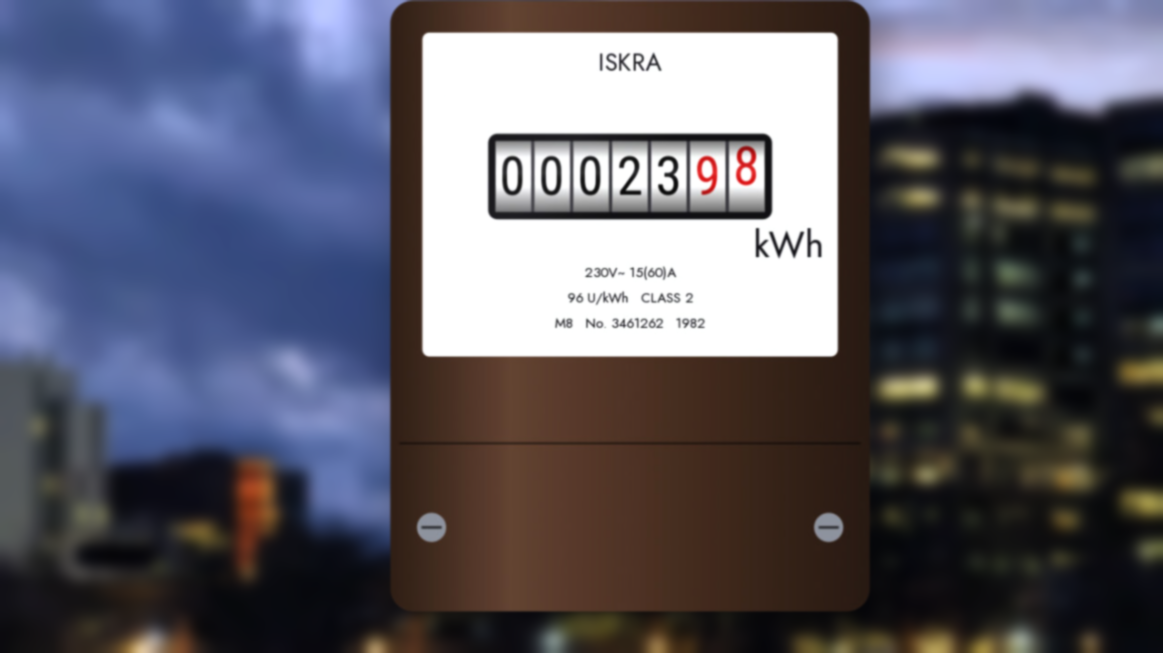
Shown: value=23.98 unit=kWh
